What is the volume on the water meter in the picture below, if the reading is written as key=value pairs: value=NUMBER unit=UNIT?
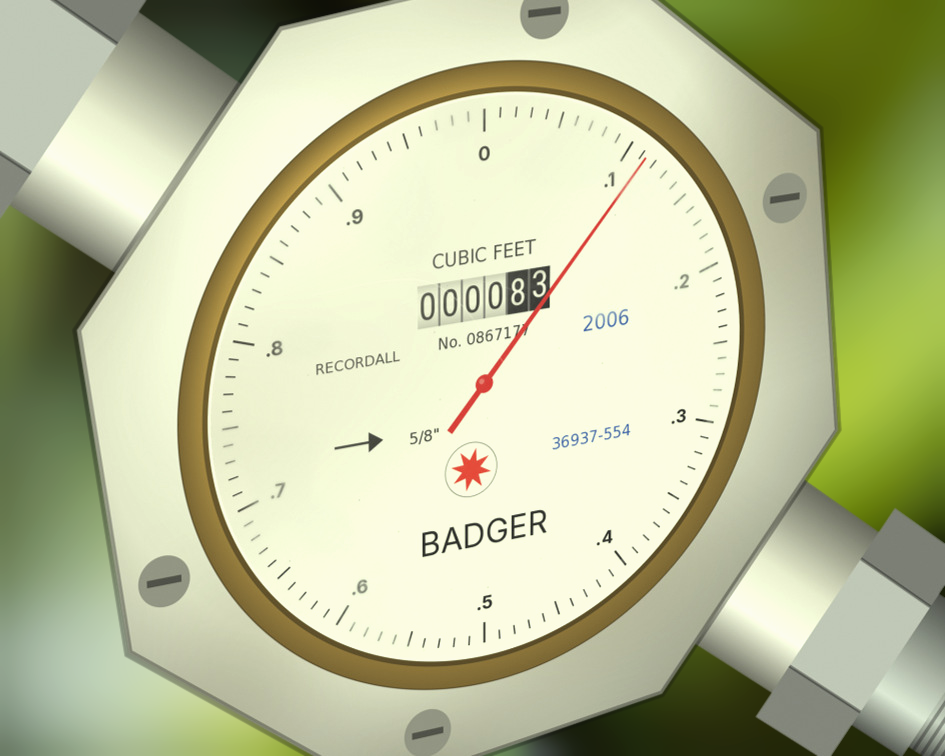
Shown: value=83.11 unit=ft³
